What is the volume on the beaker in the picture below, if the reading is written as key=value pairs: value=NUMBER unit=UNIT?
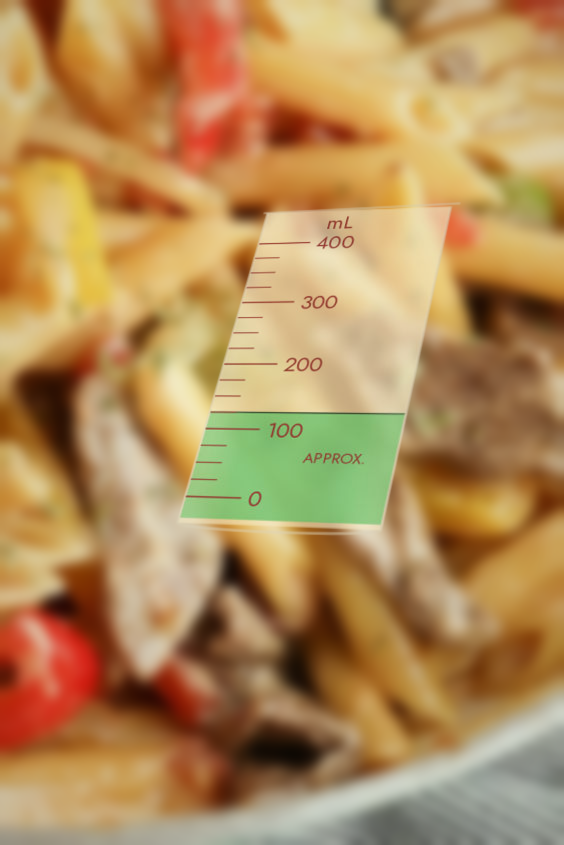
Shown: value=125 unit=mL
